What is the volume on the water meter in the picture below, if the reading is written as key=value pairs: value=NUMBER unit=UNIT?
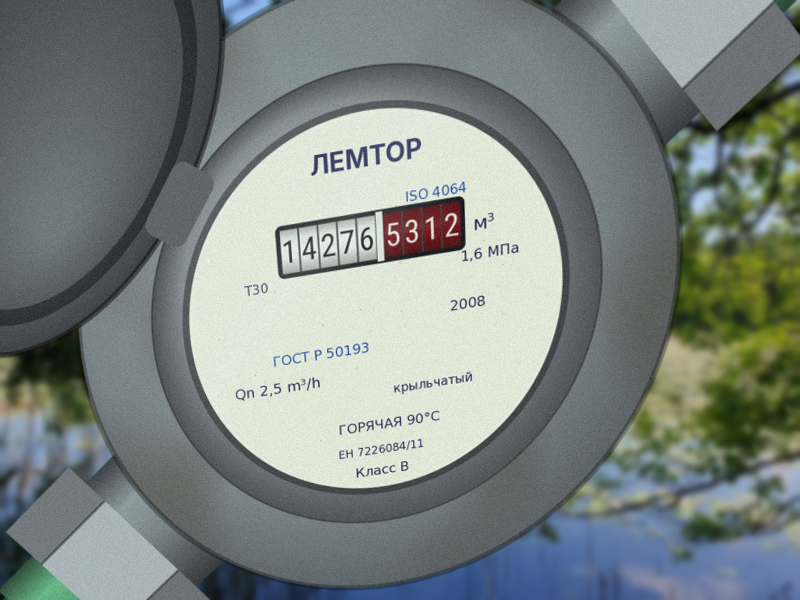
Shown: value=14276.5312 unit=m³
